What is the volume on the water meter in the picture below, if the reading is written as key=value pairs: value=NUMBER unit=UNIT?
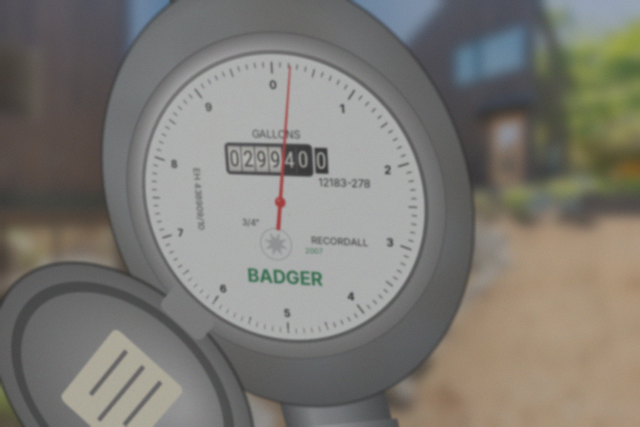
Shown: value=299400.2 unit=gal
